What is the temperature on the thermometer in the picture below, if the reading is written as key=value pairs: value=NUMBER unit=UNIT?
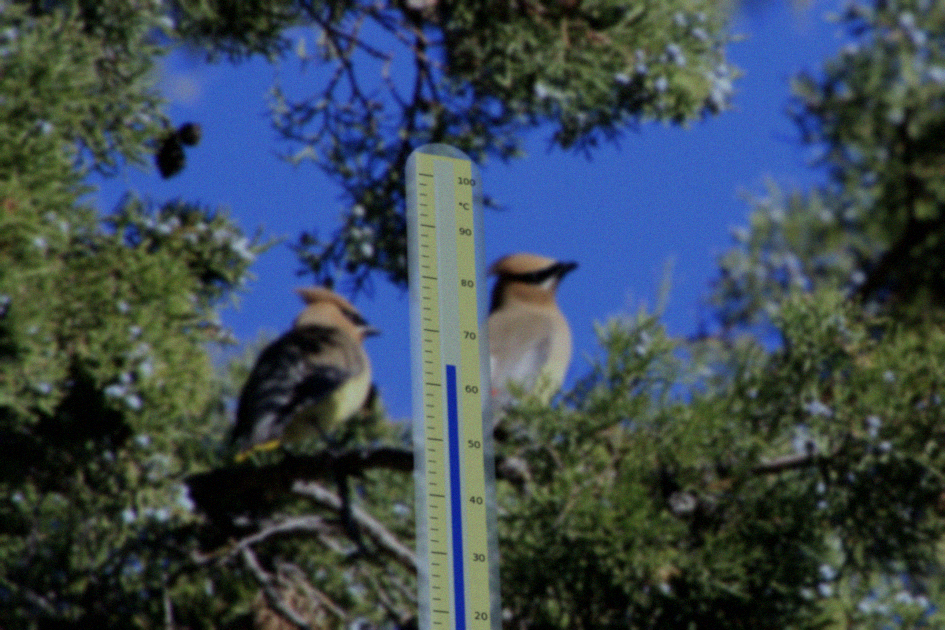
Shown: value=64 unit=°C
